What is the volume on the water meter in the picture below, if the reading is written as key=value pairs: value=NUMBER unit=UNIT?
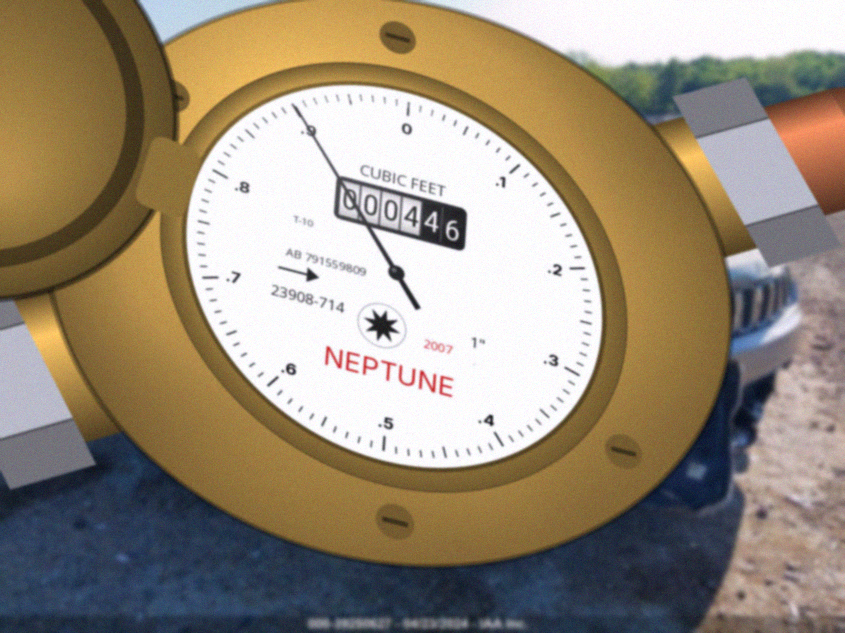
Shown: value=445.90 unit=ft³
